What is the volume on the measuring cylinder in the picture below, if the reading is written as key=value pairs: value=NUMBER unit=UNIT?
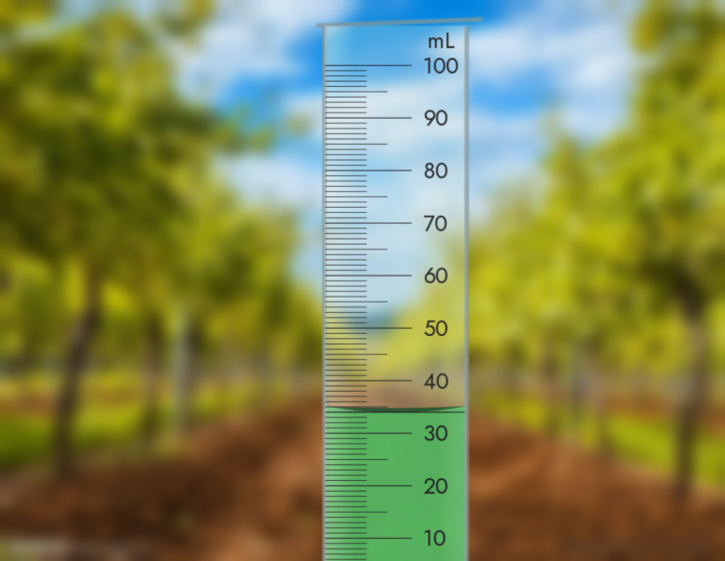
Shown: value=34 unit=mL
